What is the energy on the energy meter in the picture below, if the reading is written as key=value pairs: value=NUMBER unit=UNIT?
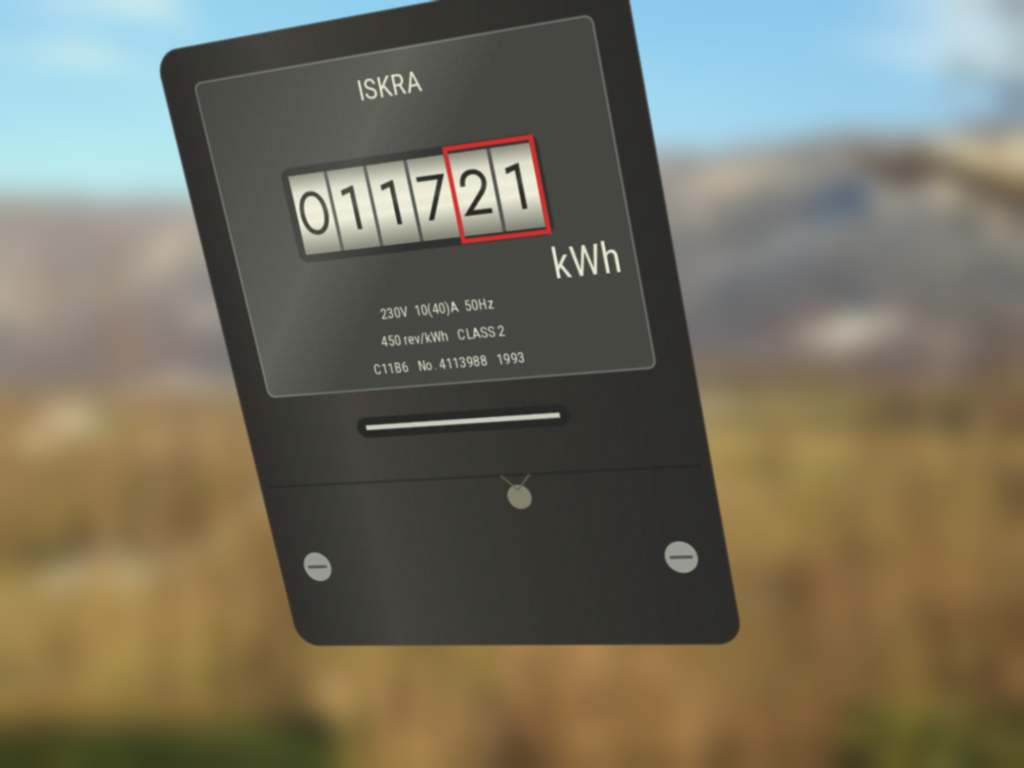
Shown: value=117.21 unit=kWh
